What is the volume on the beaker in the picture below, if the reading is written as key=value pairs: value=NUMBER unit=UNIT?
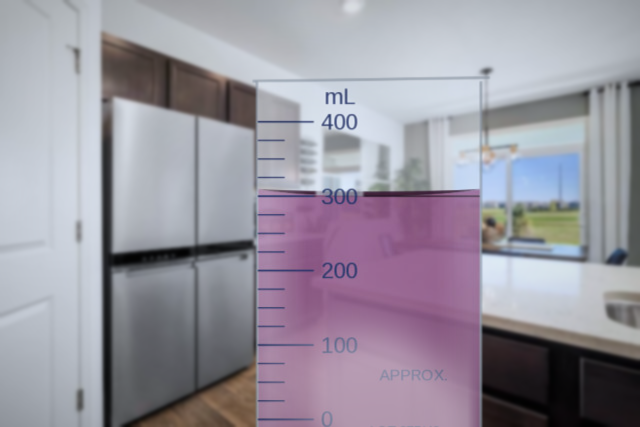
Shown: value=300 unit=mL
